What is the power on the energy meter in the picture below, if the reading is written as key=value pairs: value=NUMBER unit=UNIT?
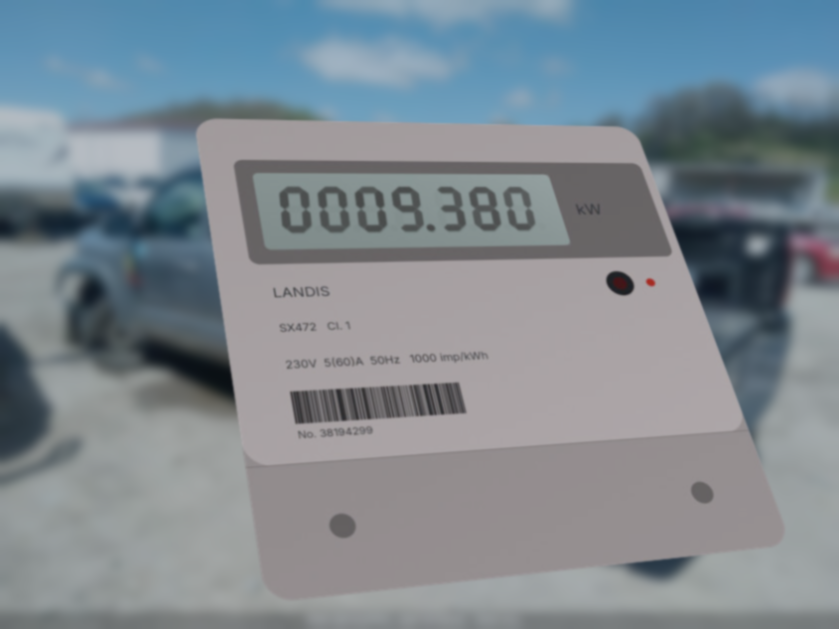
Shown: value=9.380 unit=kW
